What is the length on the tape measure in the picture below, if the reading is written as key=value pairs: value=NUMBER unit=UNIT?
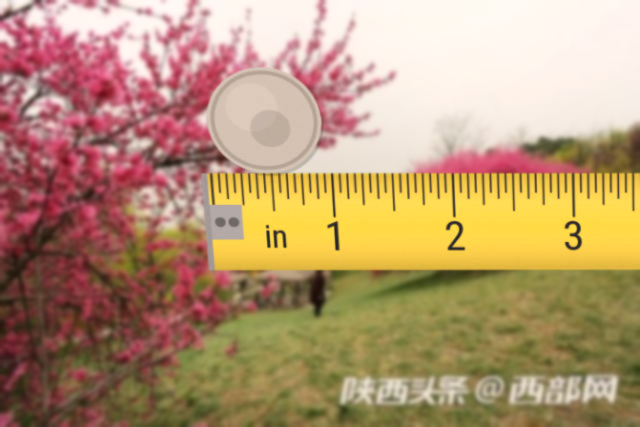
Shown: value=0.9375 unit=in
